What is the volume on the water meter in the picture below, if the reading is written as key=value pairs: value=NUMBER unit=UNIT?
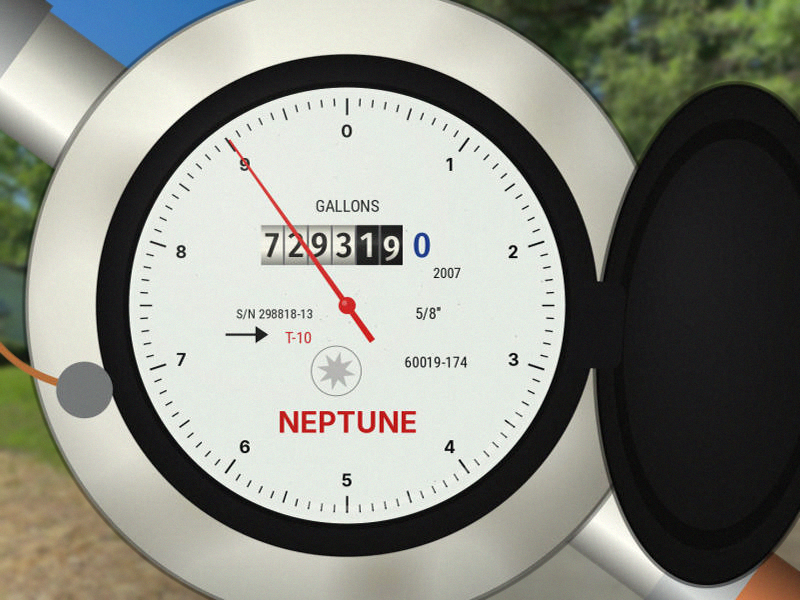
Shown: value=7293189.0 unit=gal
